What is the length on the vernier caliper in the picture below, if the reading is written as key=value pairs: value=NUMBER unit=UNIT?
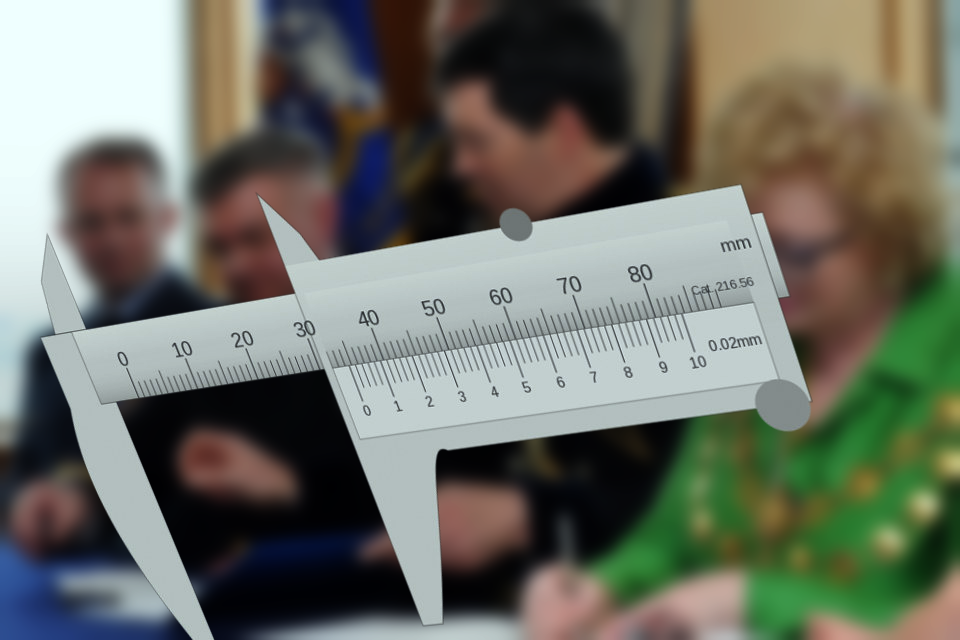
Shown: value=34.6 unit=mm
